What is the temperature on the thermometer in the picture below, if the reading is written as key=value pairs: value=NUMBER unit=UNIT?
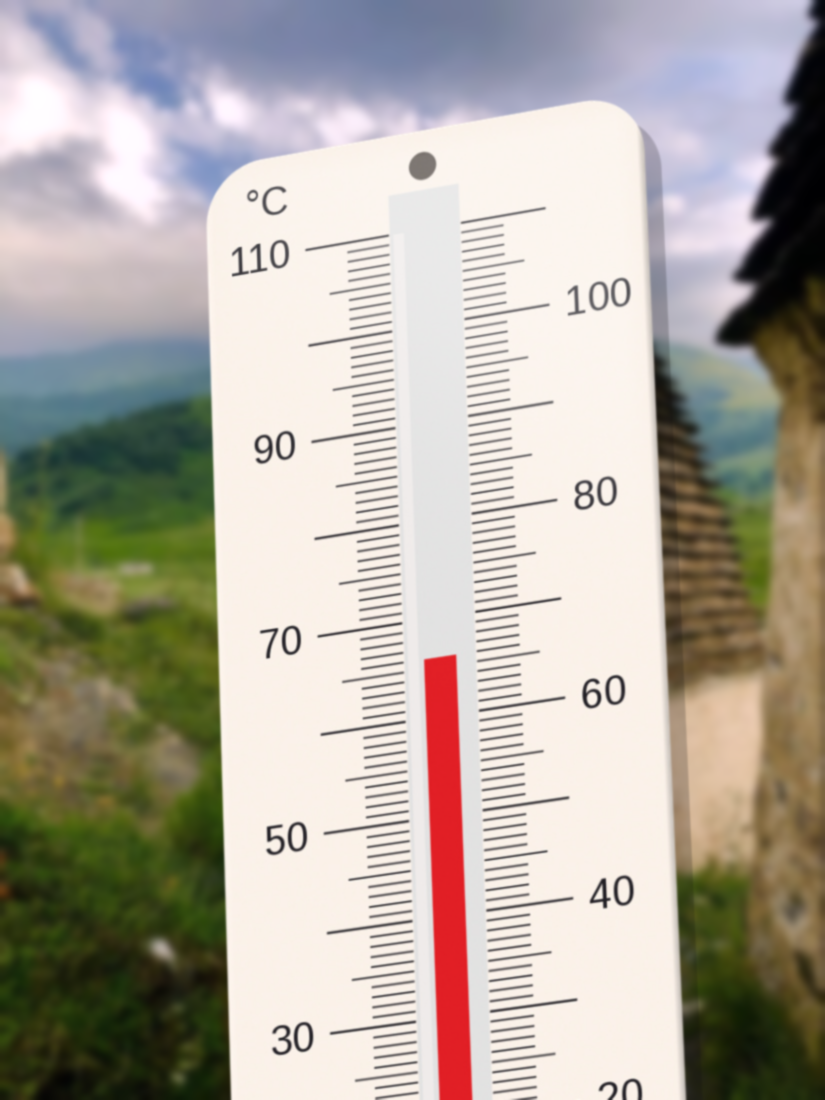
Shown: value=66 unit=°C
